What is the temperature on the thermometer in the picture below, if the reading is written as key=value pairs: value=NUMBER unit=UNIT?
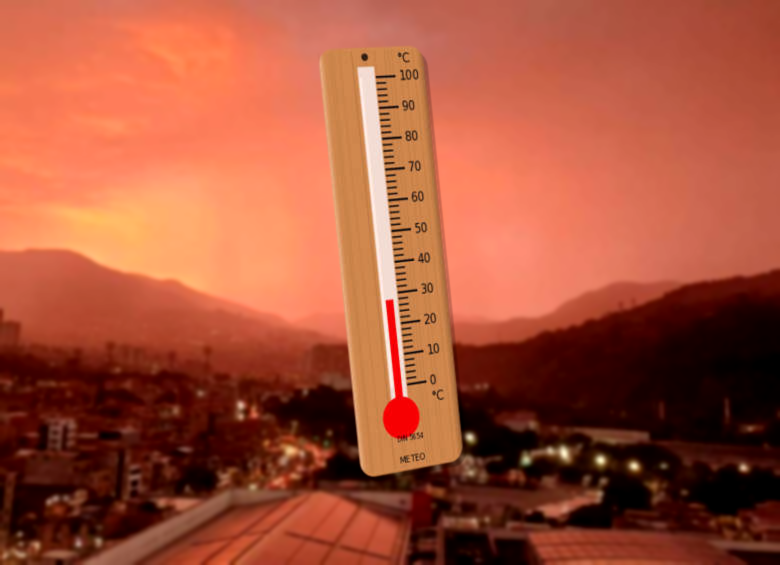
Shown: value=28 unit=°C
